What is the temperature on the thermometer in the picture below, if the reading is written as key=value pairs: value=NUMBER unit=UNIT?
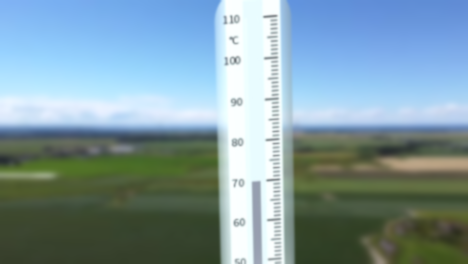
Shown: value=70 unit=°C
